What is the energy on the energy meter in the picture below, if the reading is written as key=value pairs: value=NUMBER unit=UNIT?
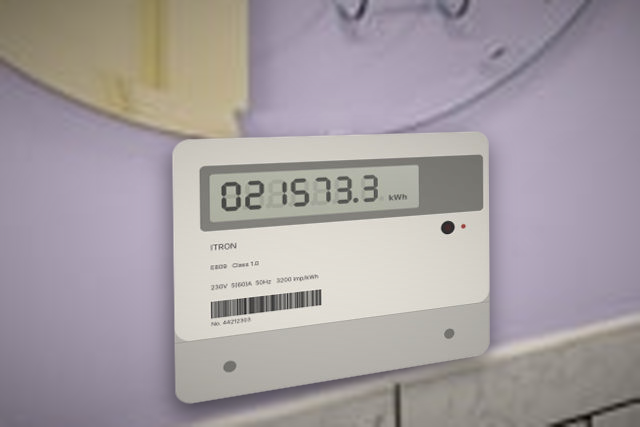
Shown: value=21573.3 unit=kWh
